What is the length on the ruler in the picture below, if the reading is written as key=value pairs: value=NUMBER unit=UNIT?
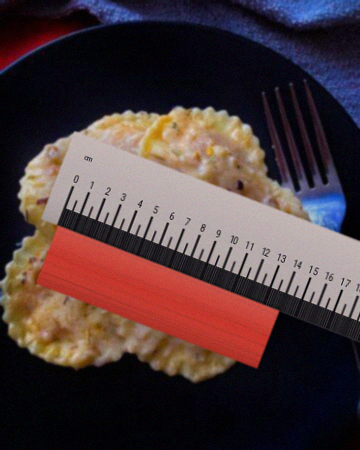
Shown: value=14 unit=cm
